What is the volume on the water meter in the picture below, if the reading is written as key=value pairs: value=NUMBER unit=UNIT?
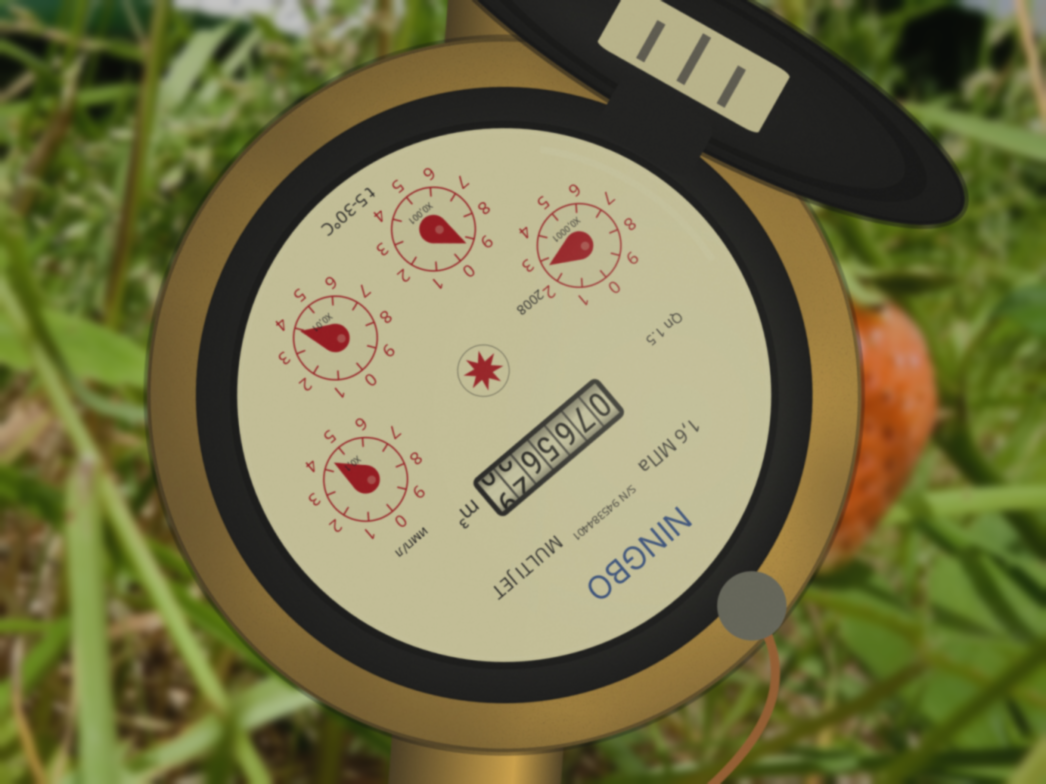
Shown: value=765629.4392 unit=m³
